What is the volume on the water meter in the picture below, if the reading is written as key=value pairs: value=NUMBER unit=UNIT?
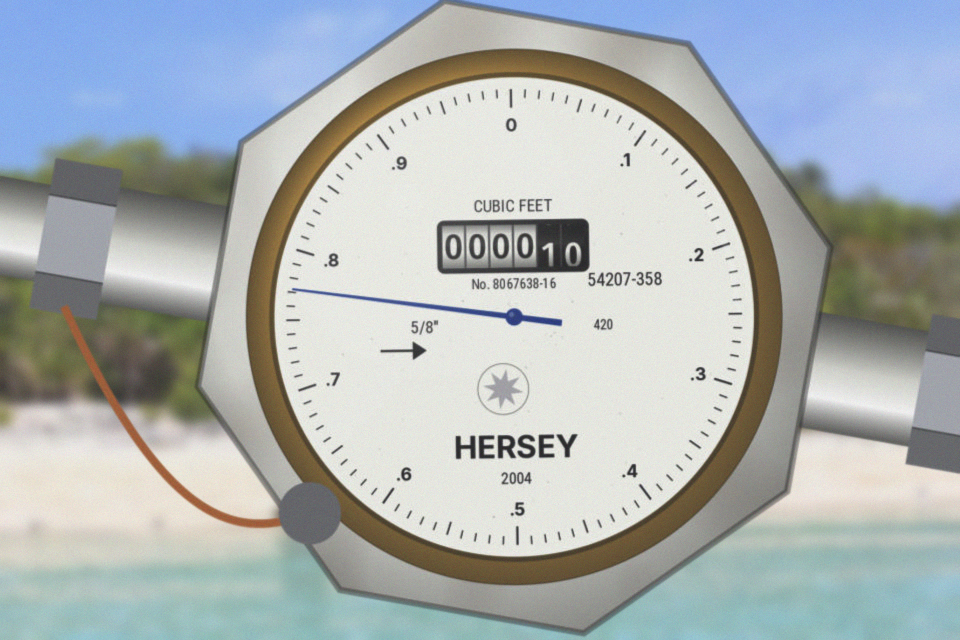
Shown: value=9.77 unit=ft³
